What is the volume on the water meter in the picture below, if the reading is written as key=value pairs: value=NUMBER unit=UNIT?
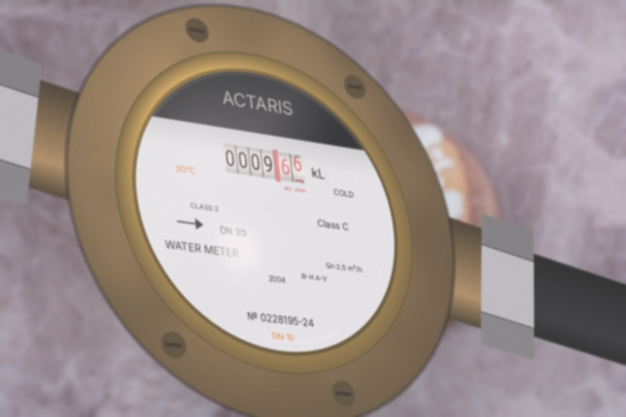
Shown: value=9.66 unit=kL
